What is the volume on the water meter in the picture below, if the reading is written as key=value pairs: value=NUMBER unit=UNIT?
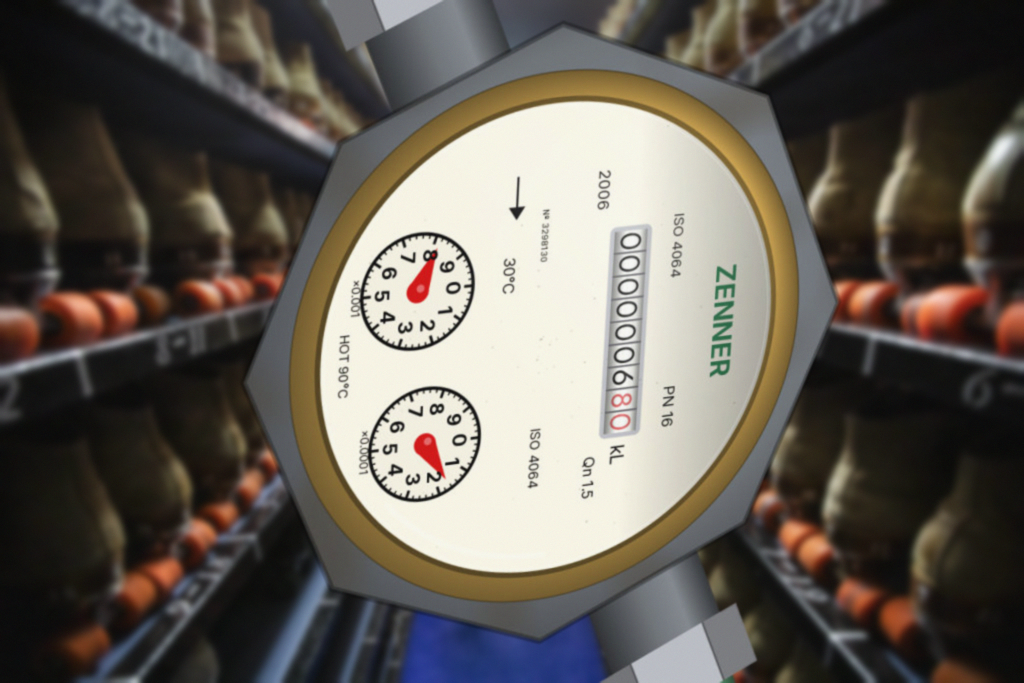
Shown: value=6.8081 unit=kL
